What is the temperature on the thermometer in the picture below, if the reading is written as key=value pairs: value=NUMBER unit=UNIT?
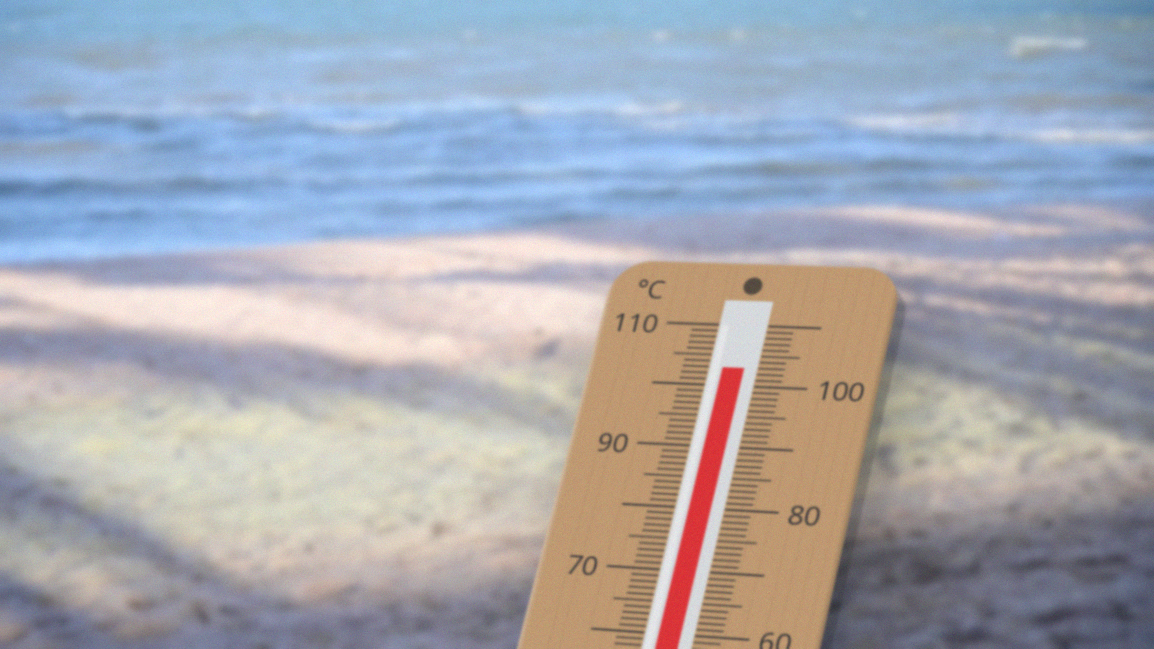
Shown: value=103 unit=°C
